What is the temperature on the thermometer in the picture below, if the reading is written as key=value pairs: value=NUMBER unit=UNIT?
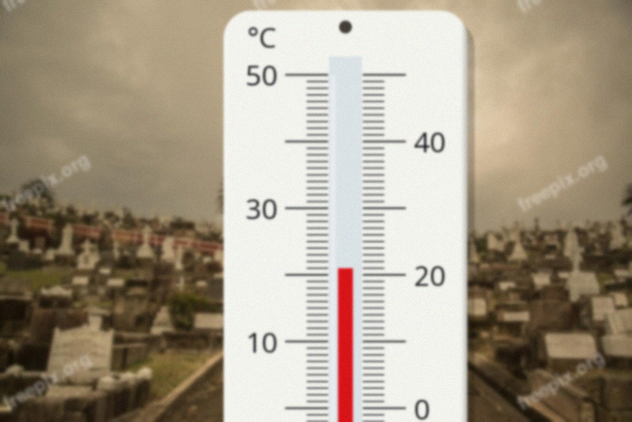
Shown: value=21 unit=°C
